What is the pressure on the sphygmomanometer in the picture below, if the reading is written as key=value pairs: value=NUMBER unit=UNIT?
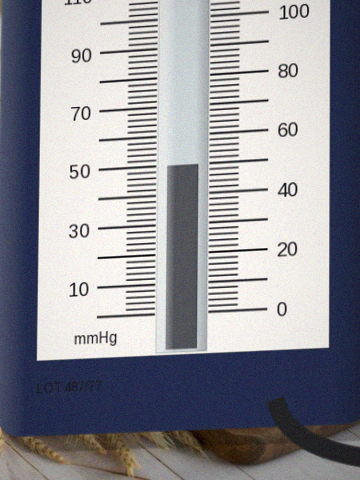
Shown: value=50 unit=mmHg
